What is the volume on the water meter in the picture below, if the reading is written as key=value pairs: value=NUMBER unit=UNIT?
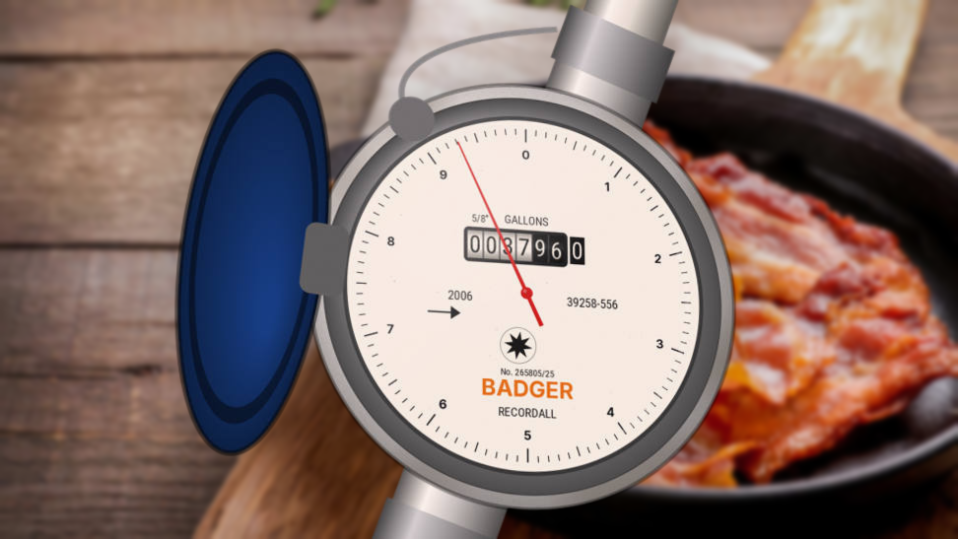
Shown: value=37959.3 unit=gal
